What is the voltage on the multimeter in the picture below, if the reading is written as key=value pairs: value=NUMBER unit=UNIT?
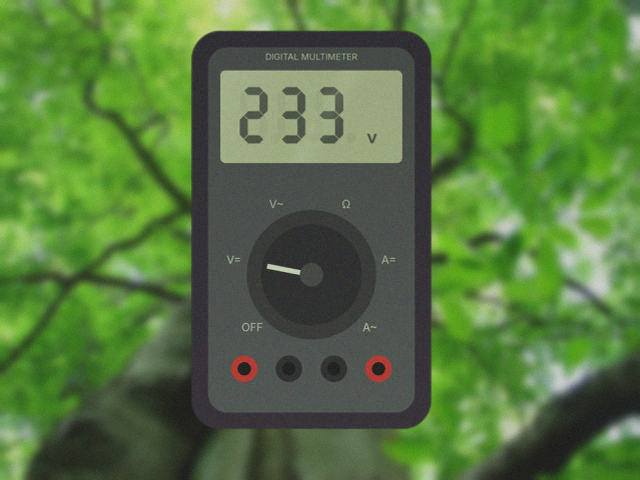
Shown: value=233 unit=V
